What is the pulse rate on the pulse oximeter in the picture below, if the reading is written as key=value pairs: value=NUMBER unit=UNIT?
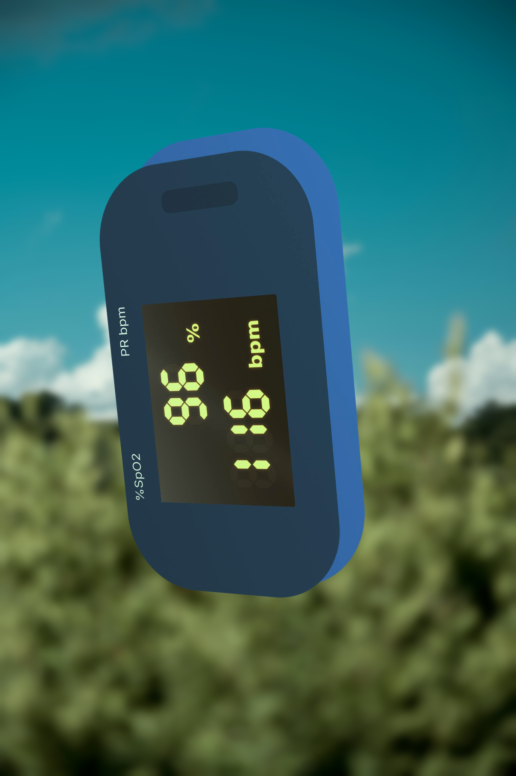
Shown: value=116 unit=bpm
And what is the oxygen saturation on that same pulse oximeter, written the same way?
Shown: value=96 unit=%
